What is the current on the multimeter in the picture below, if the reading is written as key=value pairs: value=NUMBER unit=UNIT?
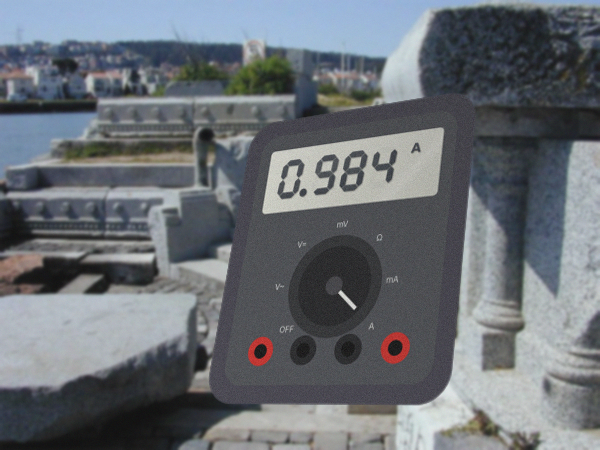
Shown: value=0.984 unit=A
